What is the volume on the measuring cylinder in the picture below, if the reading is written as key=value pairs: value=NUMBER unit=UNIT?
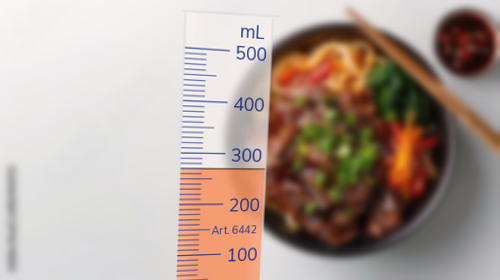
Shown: value=270 unit=mL
